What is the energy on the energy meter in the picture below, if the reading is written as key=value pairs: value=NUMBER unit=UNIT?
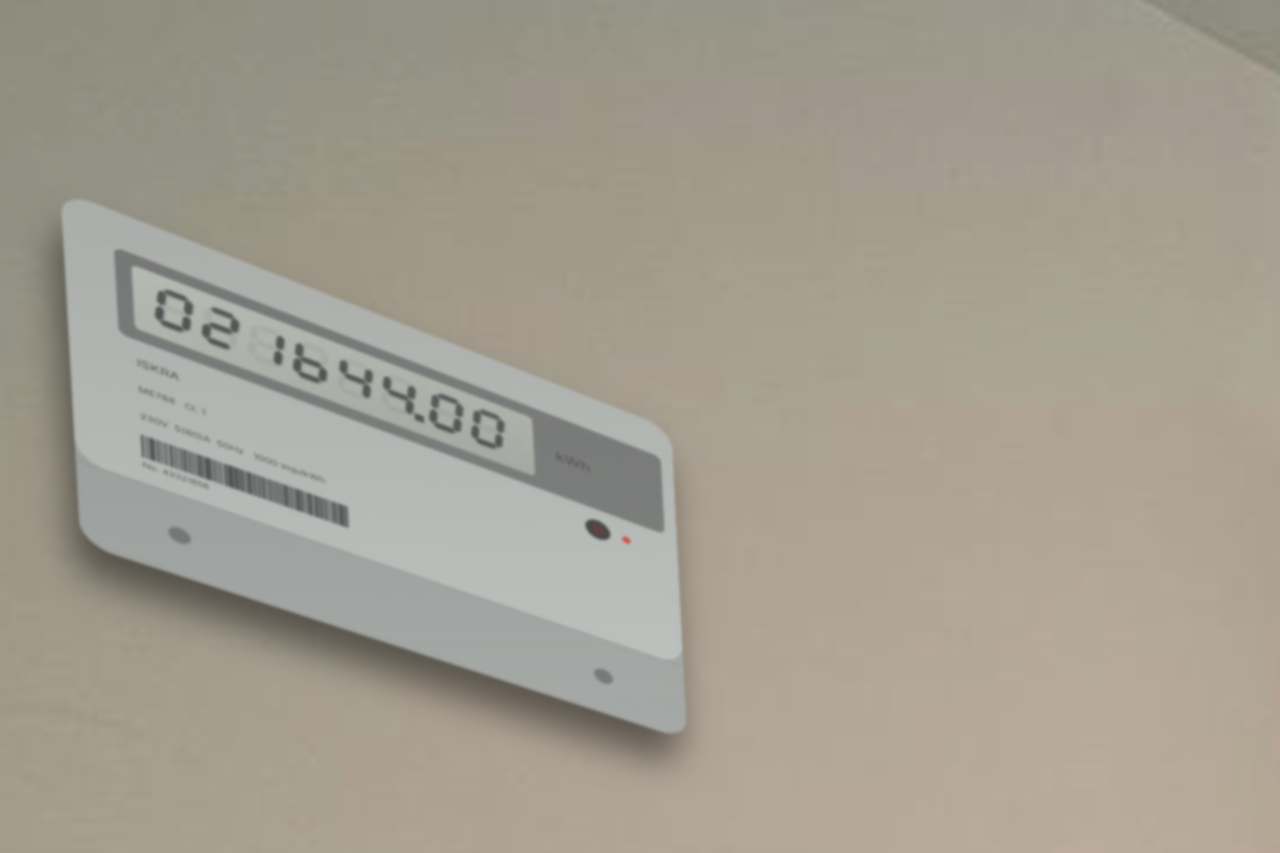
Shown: value=21644.00 unit=kWh
